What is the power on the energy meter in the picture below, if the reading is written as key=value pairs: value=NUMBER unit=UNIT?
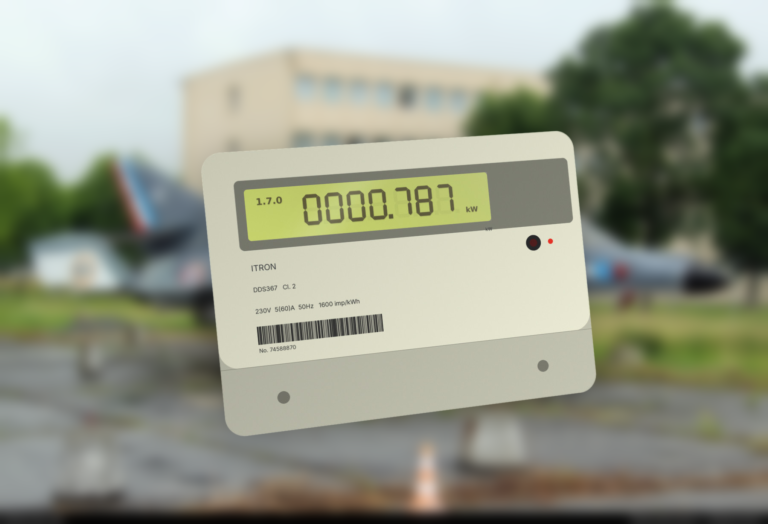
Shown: value=0.787 unit=kW
